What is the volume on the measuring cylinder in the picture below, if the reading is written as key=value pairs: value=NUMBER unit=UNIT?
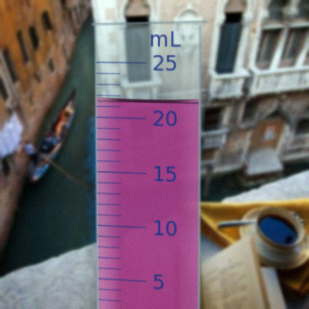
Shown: value=21.5 unit=mL
